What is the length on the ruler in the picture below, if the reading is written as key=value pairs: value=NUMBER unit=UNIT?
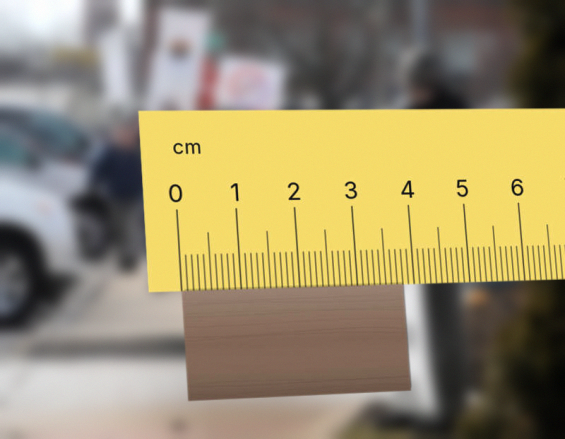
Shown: value=3.8 unit=cm
